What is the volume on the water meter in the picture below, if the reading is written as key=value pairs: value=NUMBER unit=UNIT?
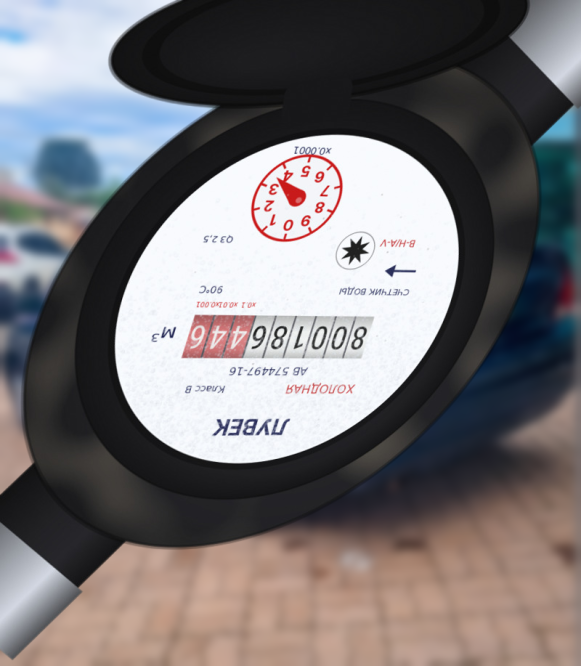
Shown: value=800186.4463 unit=m³
